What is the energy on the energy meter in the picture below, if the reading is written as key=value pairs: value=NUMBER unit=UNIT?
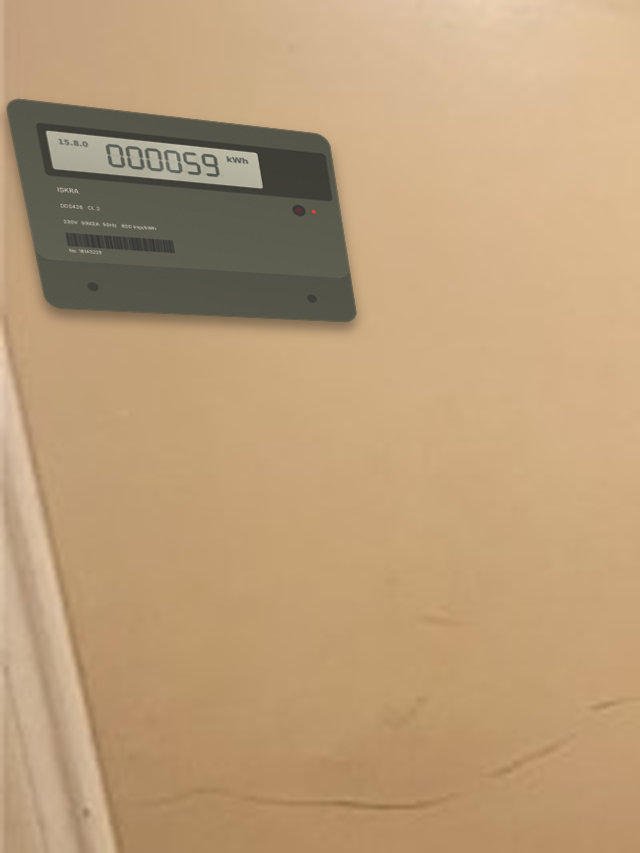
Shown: value=59 unit=kWh
